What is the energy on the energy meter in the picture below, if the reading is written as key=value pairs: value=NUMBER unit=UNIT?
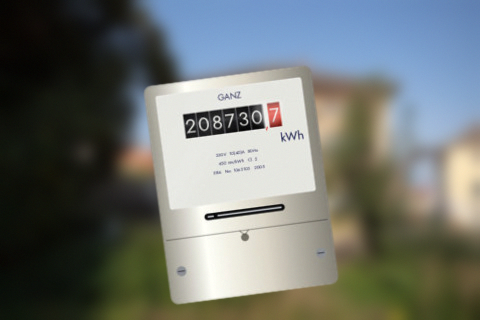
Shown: value=208730.7 unit=kWh
